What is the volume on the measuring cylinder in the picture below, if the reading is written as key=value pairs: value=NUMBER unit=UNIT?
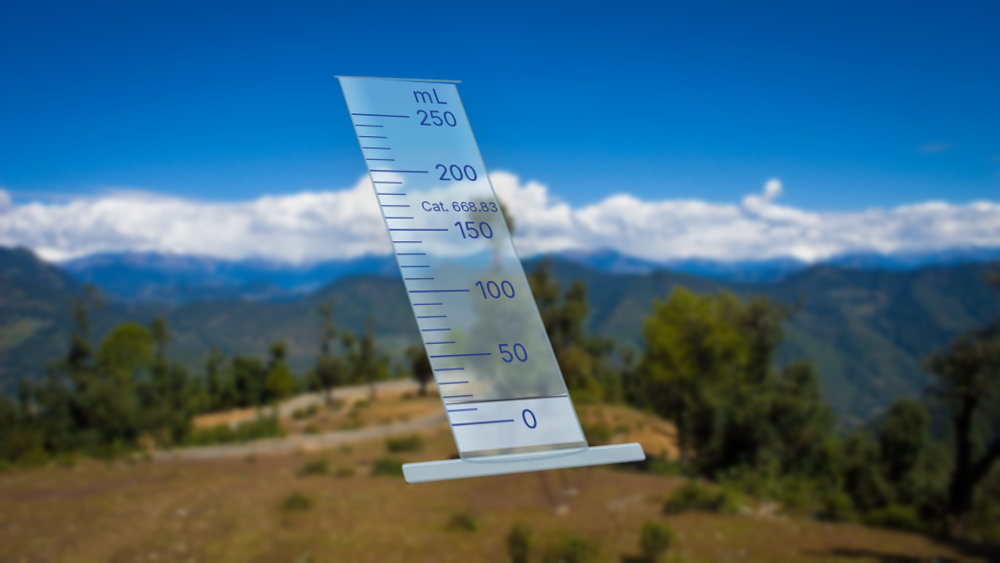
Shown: value=15 unit=mL
